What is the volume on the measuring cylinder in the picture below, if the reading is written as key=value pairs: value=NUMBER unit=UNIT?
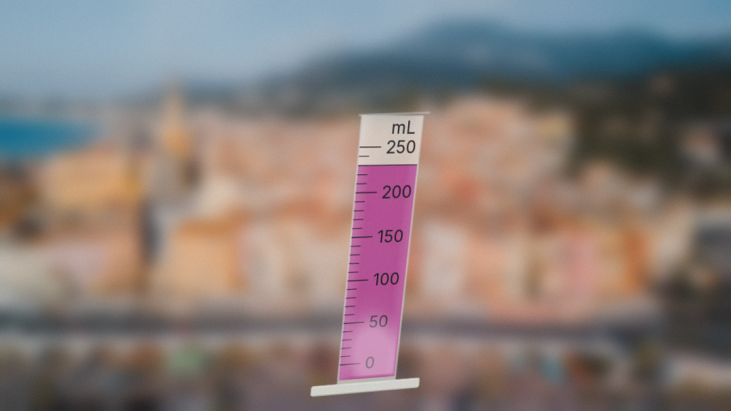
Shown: value=230 unit=mL
